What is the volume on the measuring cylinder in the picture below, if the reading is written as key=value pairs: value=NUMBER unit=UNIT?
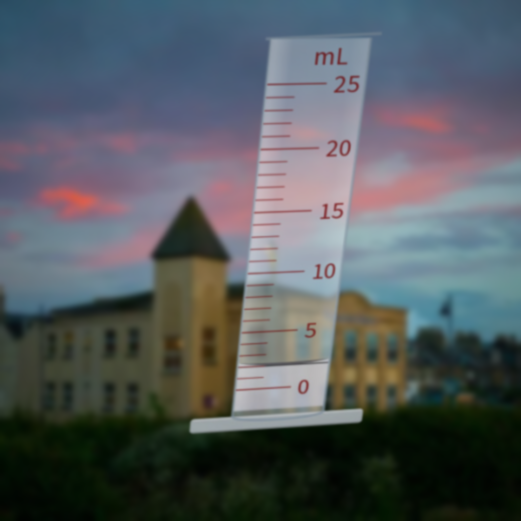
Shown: value=2 unit=mL
